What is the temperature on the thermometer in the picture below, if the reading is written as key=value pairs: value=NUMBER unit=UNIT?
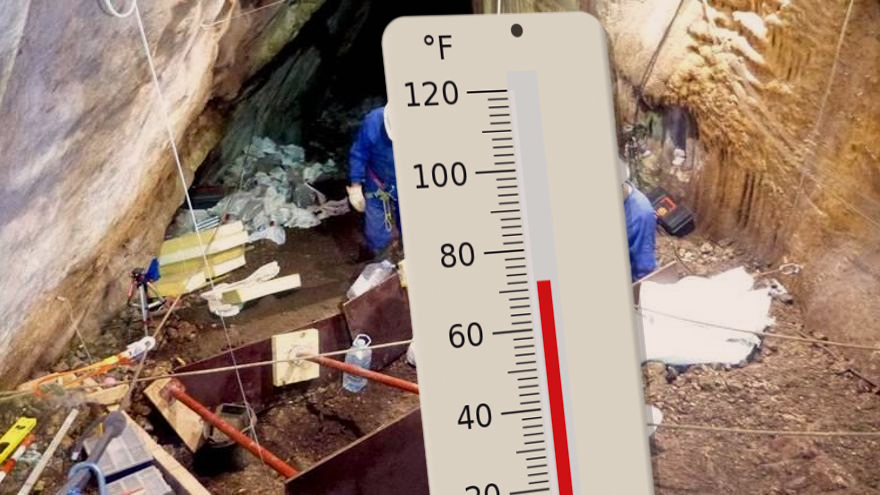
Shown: value=72 unit=°F
